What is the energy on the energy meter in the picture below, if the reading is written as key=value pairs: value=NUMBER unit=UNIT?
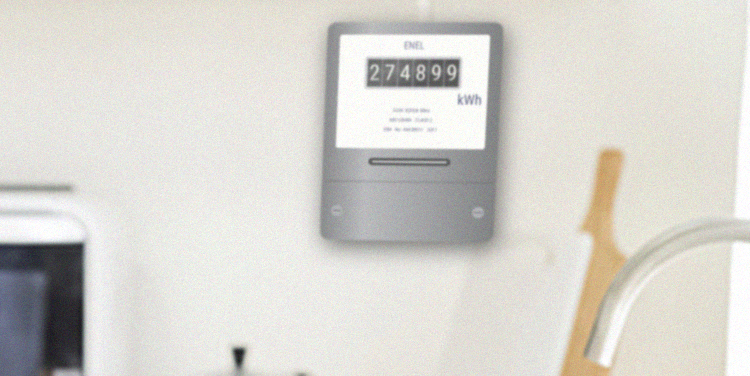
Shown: value=274899 unit=kWh
